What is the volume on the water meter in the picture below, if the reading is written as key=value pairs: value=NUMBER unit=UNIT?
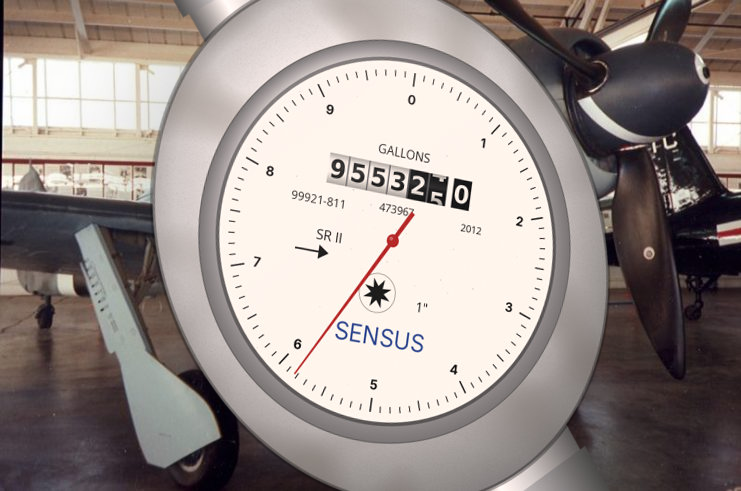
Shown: value=9553245.8 unit=gal
